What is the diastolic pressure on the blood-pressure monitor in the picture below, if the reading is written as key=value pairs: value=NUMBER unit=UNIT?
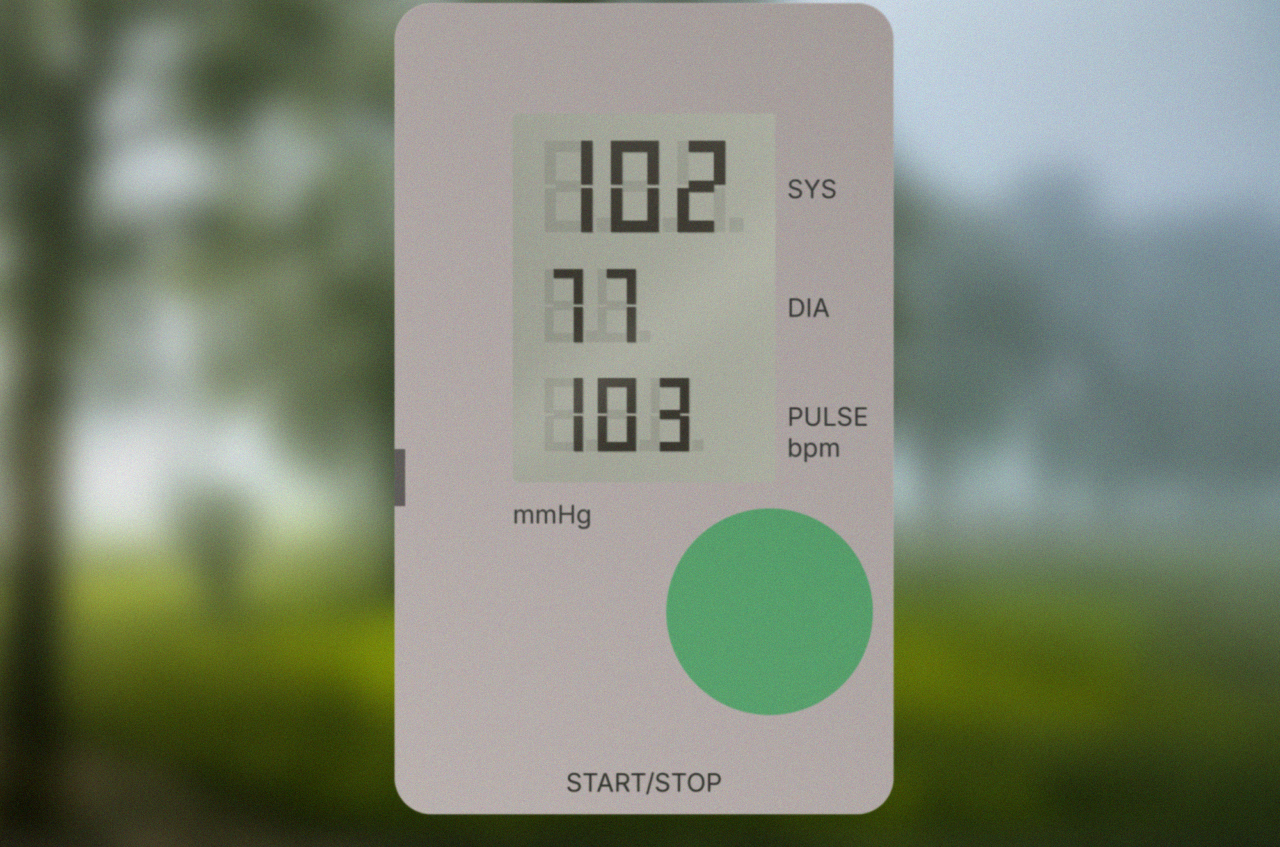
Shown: value=77 unit=mmHg
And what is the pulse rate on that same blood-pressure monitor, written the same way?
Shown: value=103 unit=bpm
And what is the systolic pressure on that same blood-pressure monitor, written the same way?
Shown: value=102 unit=mmHg
